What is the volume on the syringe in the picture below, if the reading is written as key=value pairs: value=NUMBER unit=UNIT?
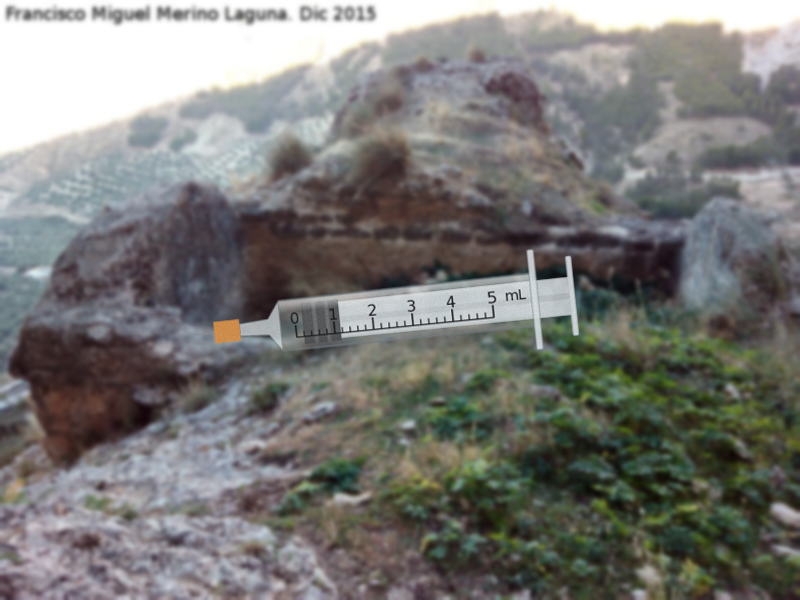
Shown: value=0.2 unit=mL
